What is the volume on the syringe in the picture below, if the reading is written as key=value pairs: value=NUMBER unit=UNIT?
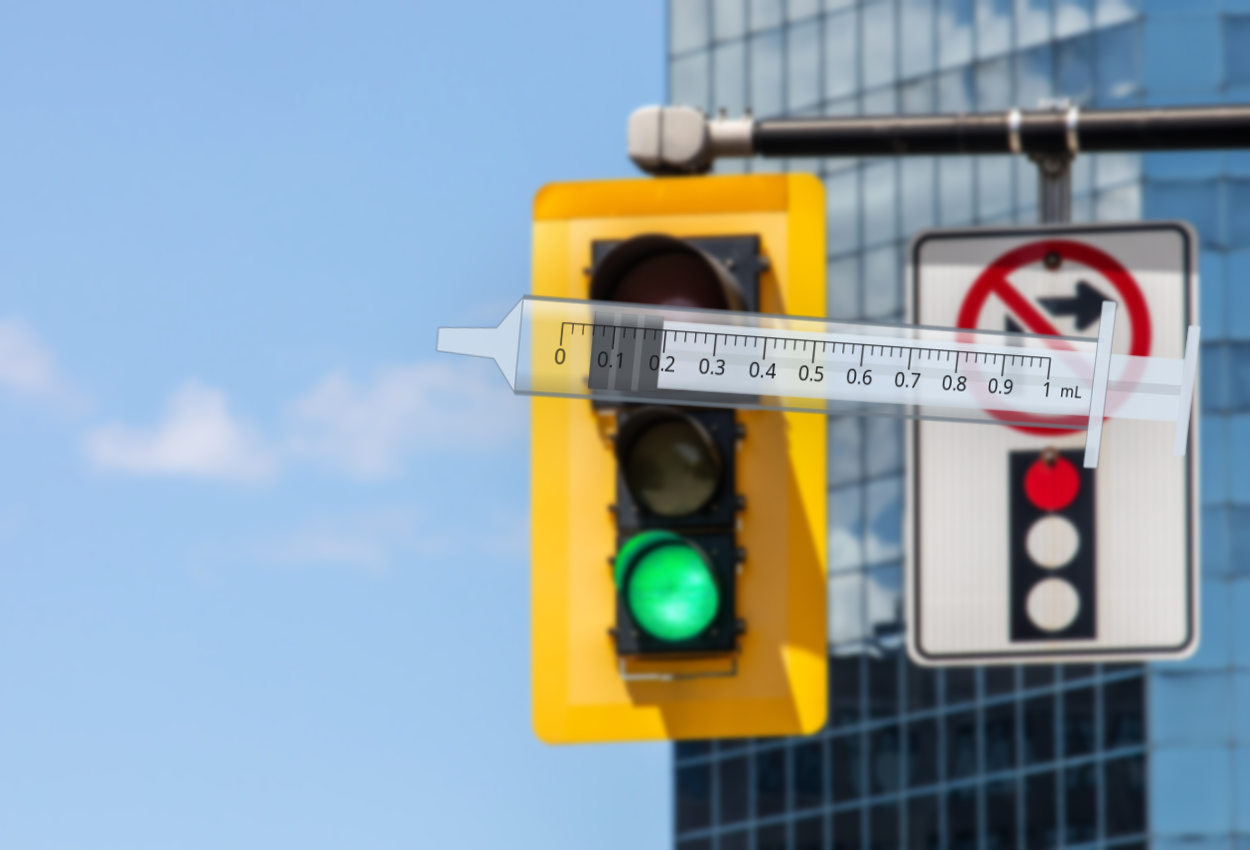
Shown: value=0.06 unit=mL
